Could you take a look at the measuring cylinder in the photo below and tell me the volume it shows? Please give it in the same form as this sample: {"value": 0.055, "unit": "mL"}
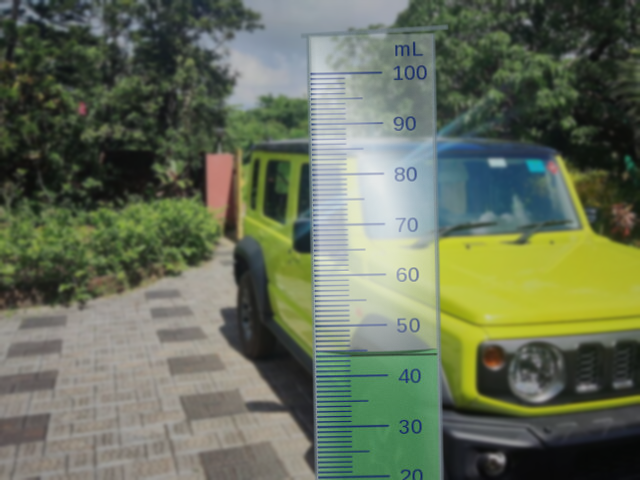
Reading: {"value": 44, "unit": "mL"}
